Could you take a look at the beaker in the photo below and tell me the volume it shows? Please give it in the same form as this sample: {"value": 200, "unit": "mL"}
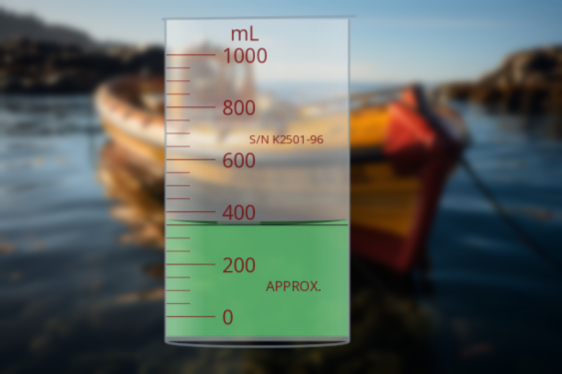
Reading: {"value": 350, "unit": "mL"}
